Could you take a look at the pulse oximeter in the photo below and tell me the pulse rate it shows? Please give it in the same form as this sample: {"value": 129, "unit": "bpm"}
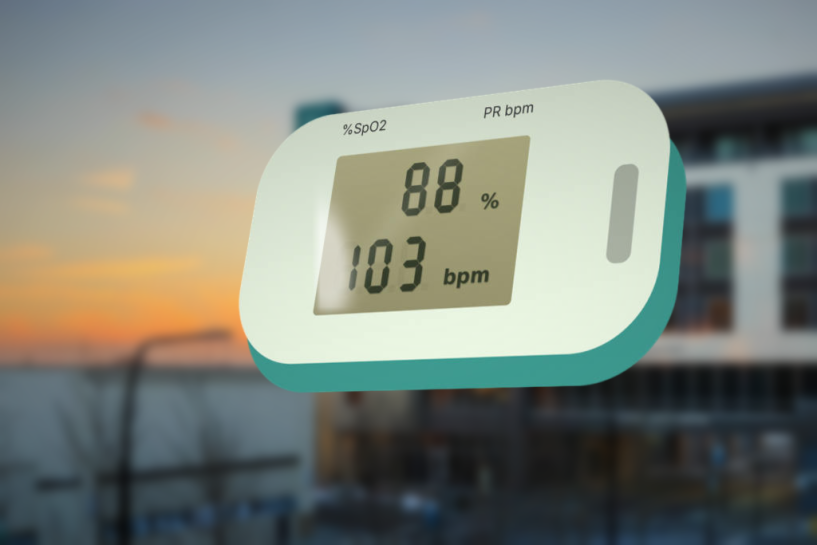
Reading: {"value": 103, "unit": "bpm"}
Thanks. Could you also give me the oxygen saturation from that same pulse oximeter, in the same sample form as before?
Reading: {"value": 88, "unit": "%"}
